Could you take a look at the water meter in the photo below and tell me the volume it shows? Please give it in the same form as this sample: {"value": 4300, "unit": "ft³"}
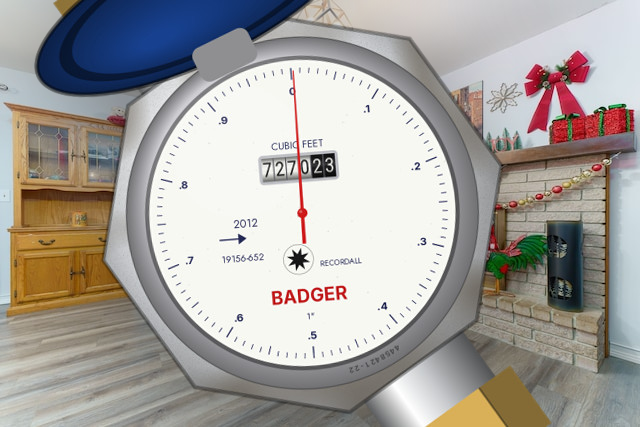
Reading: {"value": 727023.00, "unit": "ft³"}
